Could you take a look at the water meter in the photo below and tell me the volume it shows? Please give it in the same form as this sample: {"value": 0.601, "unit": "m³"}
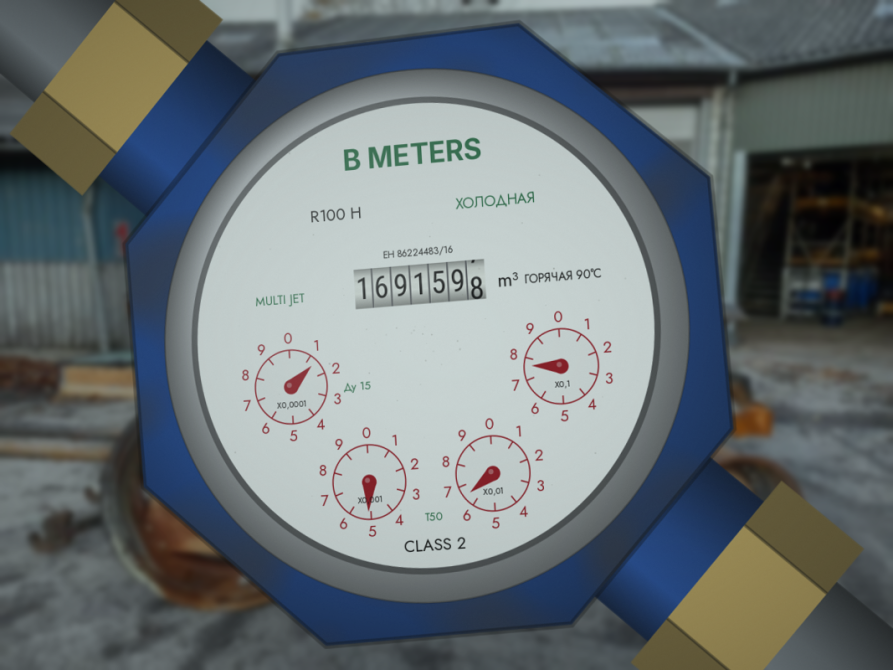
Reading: {"value": 1691597.7651, "unit": "m³"}
